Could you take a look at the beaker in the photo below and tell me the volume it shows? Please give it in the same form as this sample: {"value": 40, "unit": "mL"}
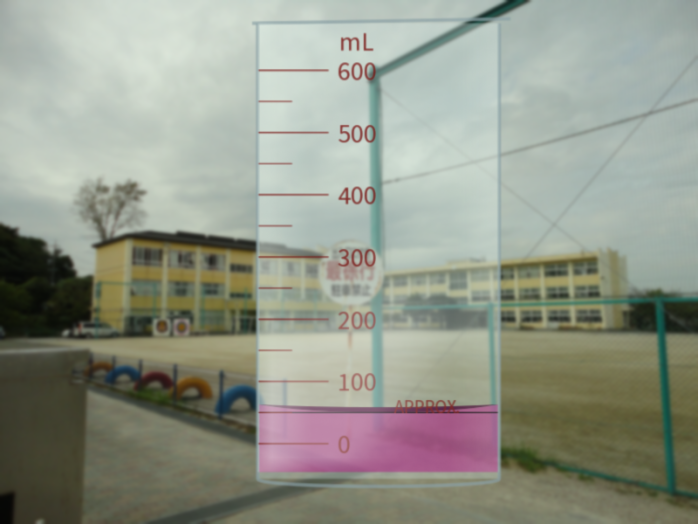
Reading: {"value": 50, "unit": "mL"}
